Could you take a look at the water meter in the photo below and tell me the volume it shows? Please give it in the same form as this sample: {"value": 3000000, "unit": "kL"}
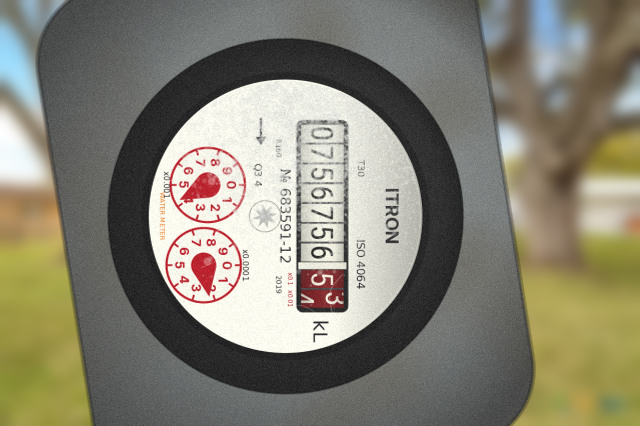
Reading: {"value": 756756.5342, "unit": "kL"}
